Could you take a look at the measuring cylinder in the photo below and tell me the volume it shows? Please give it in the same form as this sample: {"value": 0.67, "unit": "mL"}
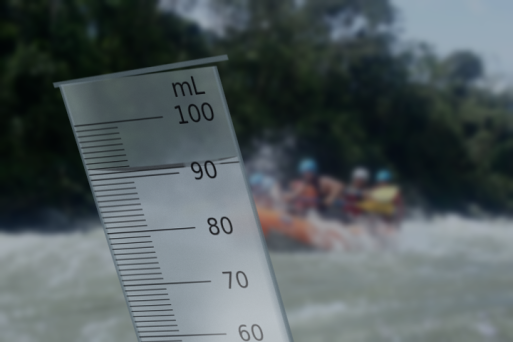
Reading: {"value": 91, "unit": "mL"}
